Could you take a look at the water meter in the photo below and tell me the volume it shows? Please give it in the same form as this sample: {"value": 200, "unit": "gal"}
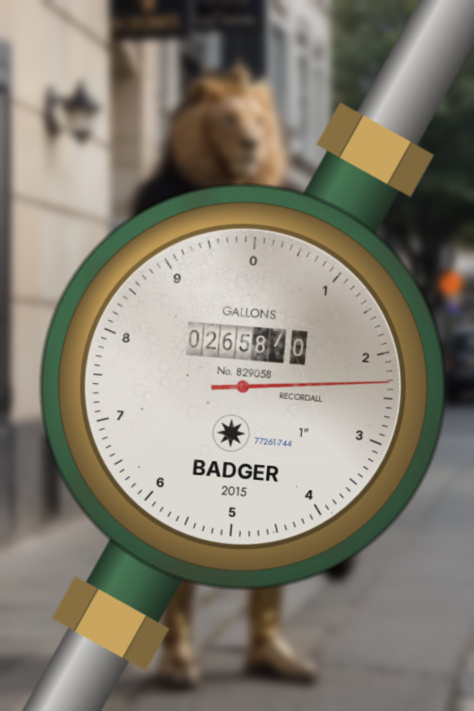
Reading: {"value": 265872.3, "unit": "gal"}
